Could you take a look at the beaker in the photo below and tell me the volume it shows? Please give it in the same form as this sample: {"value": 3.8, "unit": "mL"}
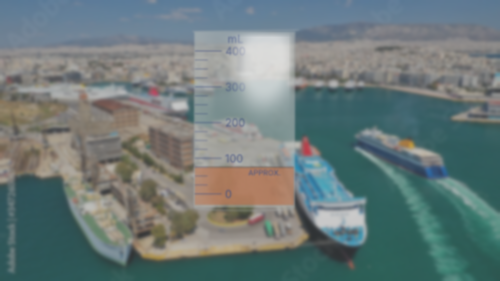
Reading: {"value": 75, "unit": "mL"}
